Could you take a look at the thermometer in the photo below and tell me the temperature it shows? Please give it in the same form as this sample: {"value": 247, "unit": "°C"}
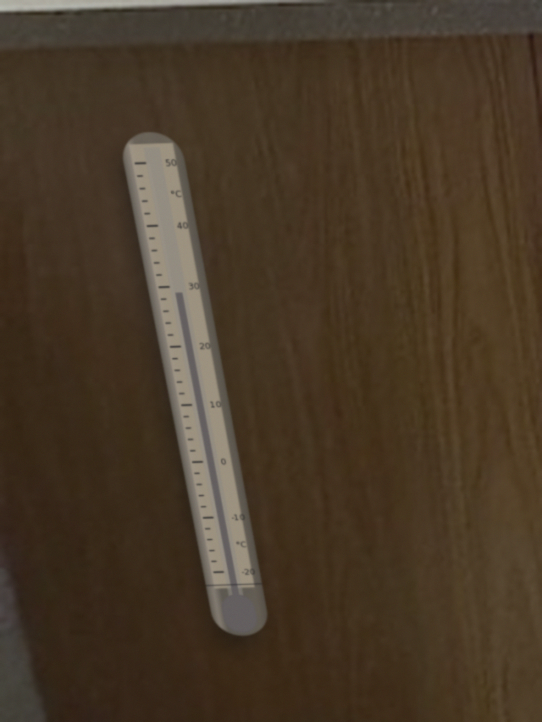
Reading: {"value": 29, "unit": "°C"}
